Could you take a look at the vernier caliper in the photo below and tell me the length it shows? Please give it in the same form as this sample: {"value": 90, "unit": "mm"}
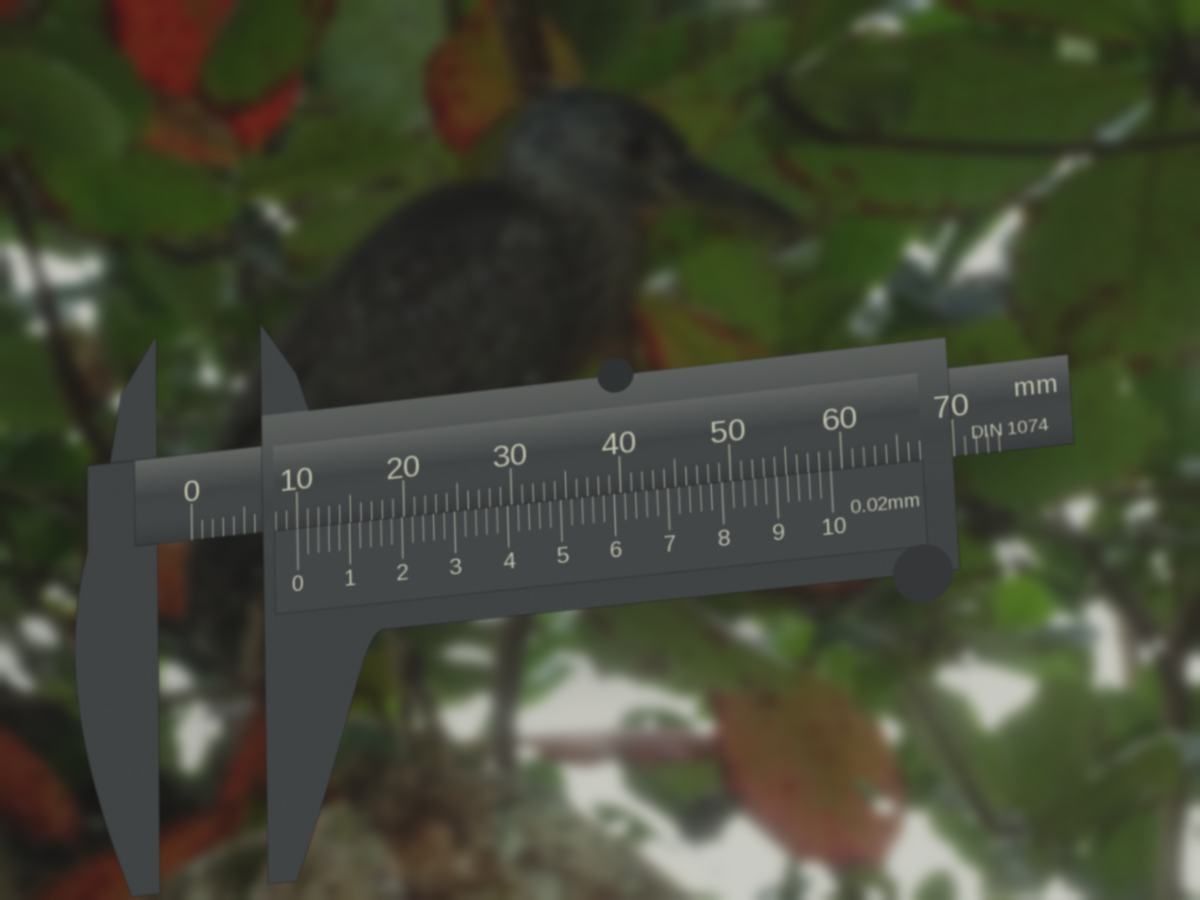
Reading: {"value": 10.0, "unit": "mm"}
